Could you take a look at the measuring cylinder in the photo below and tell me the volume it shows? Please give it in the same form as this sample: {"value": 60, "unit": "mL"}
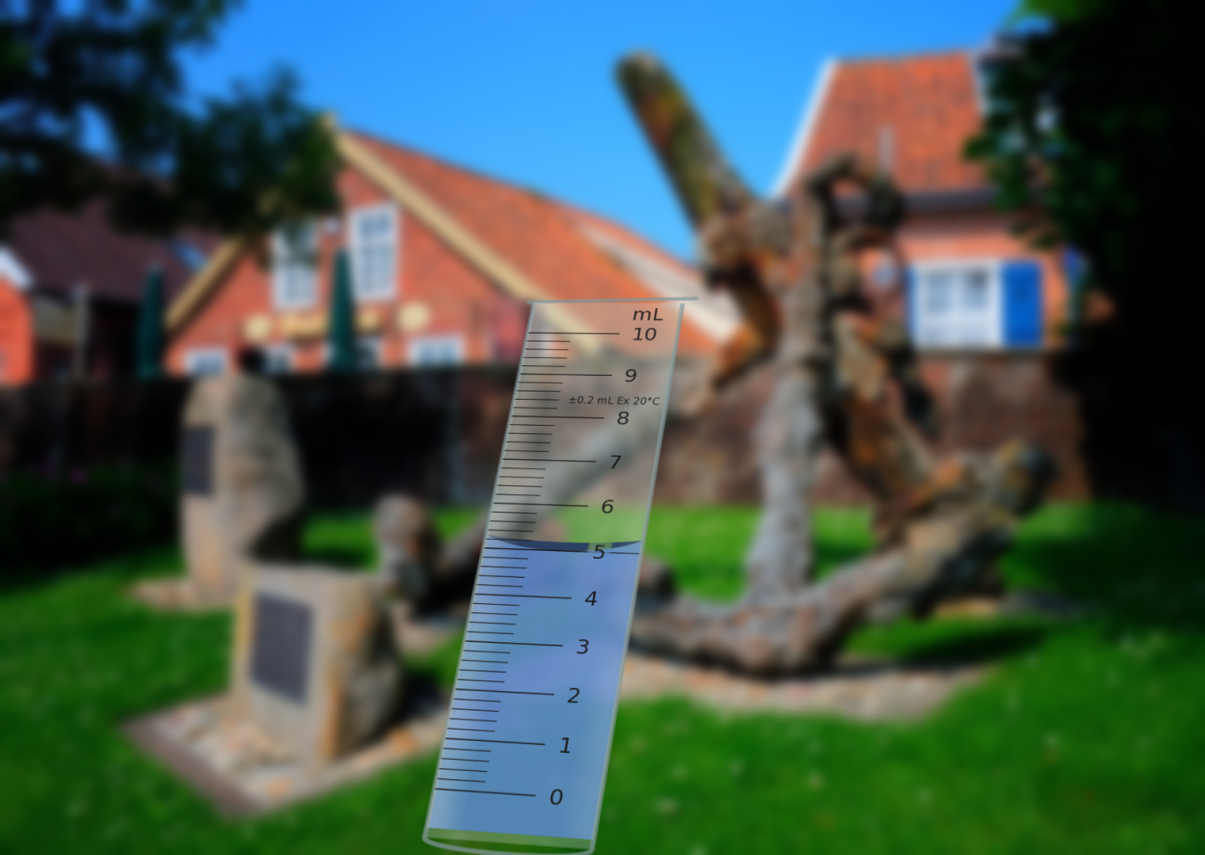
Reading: {"value": 5, "unit": "mL"}
